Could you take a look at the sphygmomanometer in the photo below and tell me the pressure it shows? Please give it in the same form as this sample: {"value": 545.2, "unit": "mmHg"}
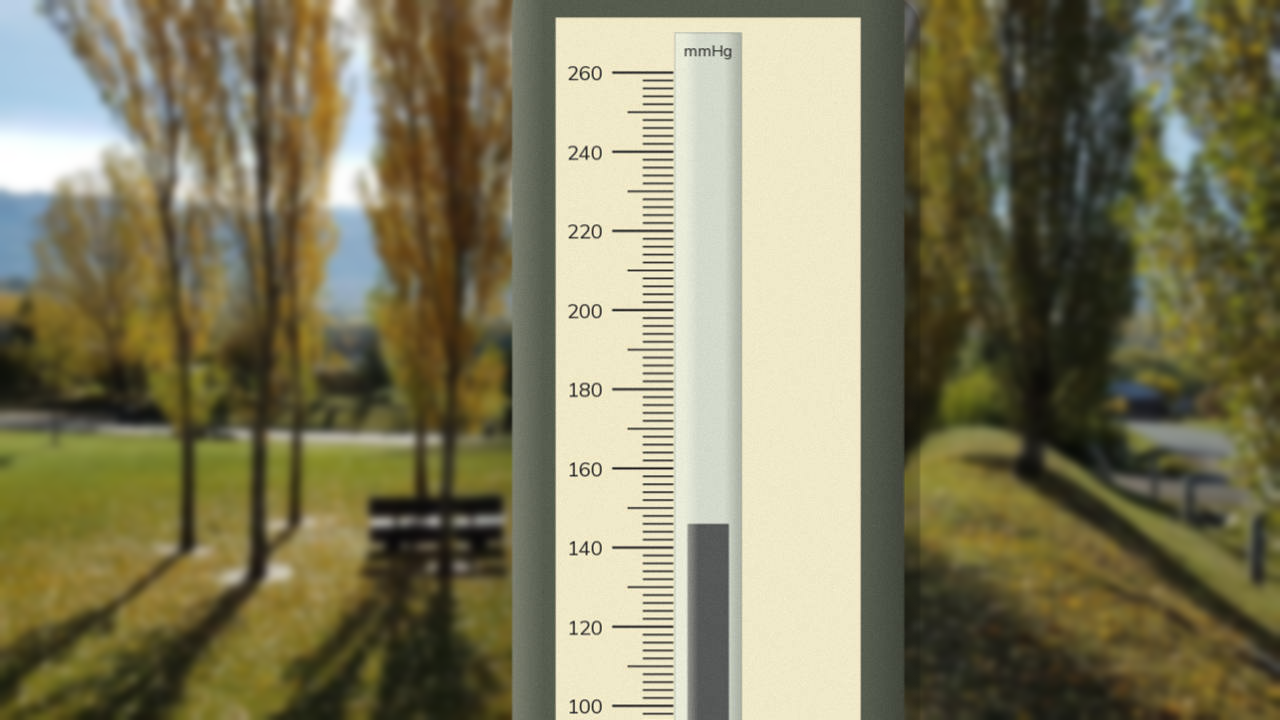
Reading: {"value": 146, "unit": "mmHg"}
